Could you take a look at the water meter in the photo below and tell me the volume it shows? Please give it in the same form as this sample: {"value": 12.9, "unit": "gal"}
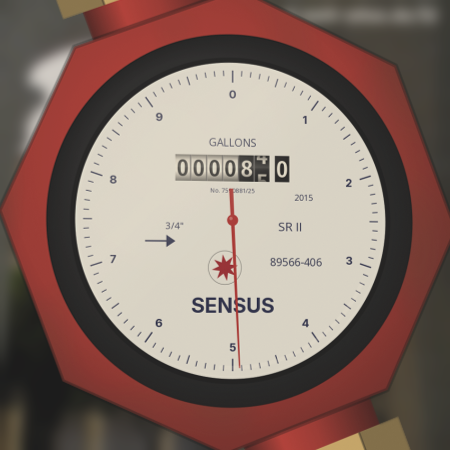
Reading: {"value": 844.9, "unit": "gal"}
